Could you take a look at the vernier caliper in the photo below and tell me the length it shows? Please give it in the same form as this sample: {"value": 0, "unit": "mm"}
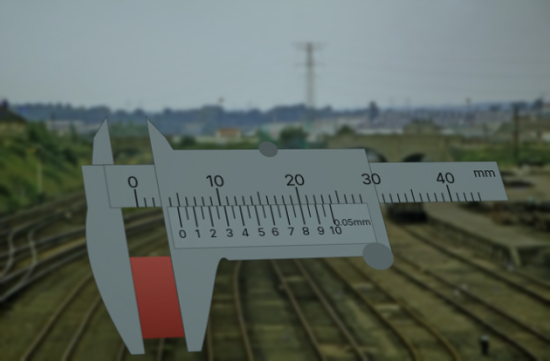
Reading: {"value": 4.8, "unit": "mm"}
